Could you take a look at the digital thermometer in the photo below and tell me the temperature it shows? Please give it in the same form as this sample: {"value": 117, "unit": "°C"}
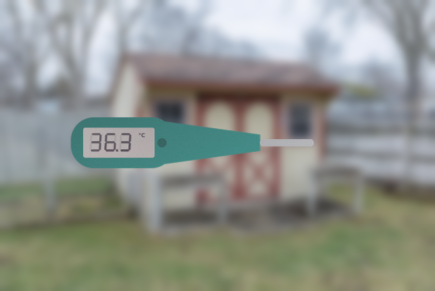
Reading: {"value": 36.3, "unit": "°C"}
